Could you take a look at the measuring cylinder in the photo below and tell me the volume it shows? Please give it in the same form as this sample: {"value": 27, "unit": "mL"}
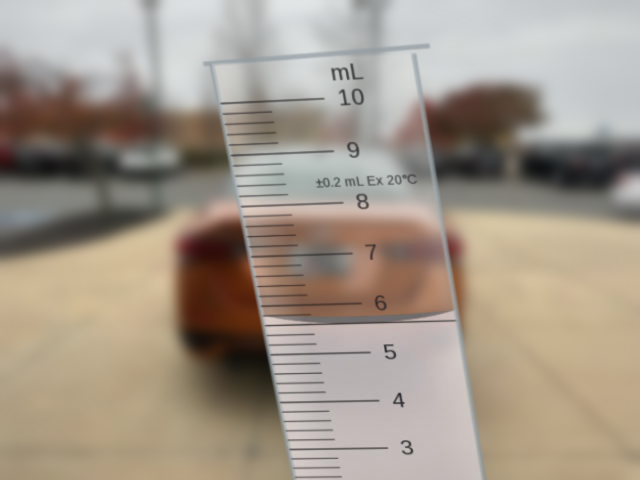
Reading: {"value": 5.6, "unit": "mL"}
